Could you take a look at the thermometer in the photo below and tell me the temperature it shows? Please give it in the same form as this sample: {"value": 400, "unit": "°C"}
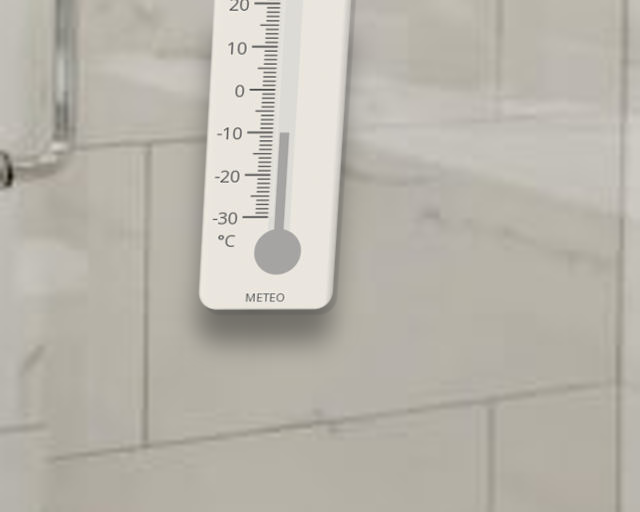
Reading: {"value": -10, "unit": "°C"}
